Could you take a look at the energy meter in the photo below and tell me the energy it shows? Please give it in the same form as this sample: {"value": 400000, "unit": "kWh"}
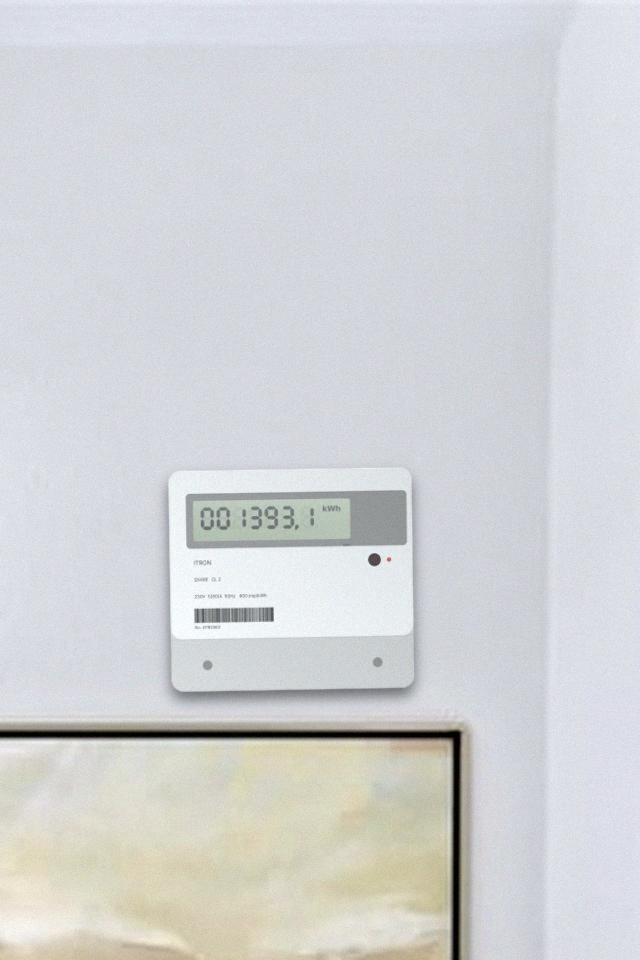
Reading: {"value": 1393.1, "unit": "kWh"}
